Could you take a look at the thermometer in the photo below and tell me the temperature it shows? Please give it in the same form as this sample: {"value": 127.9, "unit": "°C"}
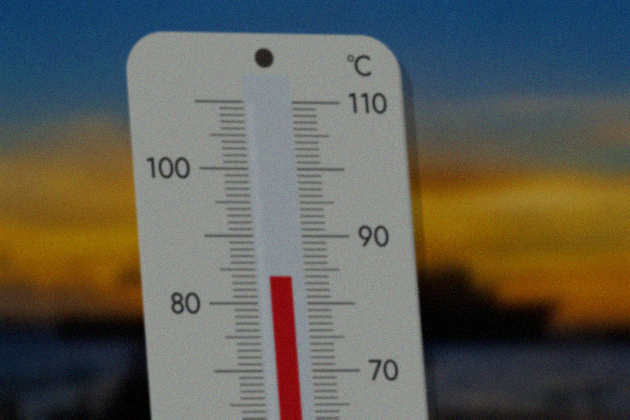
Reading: {"value": 84, "unit": "°C"}
